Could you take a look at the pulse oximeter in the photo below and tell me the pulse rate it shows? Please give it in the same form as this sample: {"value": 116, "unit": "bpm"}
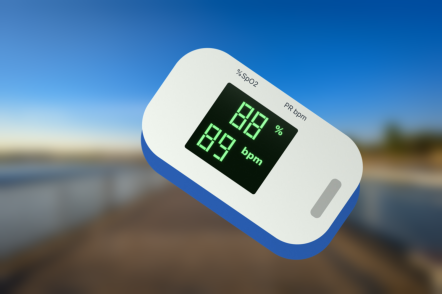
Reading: {"value": 89, "unit": "bpm"}
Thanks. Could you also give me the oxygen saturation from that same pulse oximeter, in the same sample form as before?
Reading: {"value": 88, "unit": "%"}
